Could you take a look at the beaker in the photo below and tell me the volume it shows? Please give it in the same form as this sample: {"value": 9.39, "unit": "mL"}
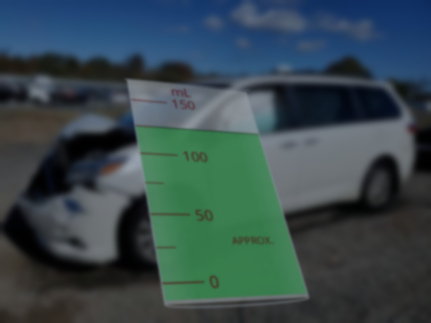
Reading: {"value": 125, "unit": "mL"}
